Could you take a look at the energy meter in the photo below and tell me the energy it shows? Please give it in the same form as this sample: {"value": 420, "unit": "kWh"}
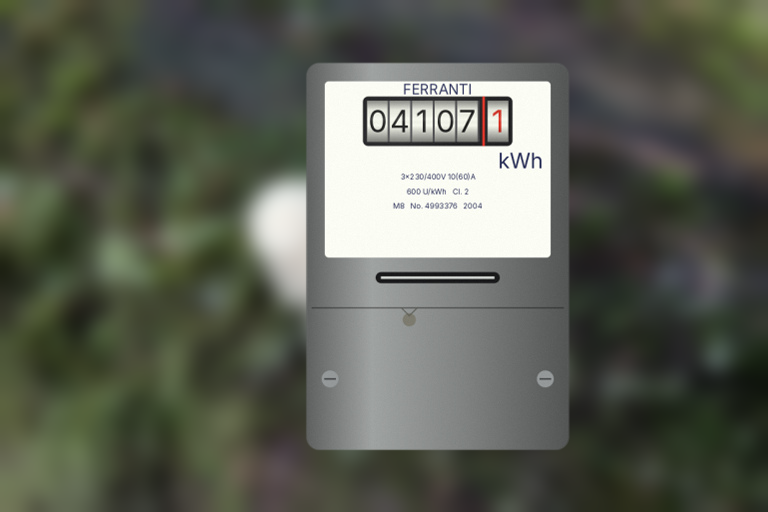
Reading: {"value": 4107.1, "unit": "kWh"}
